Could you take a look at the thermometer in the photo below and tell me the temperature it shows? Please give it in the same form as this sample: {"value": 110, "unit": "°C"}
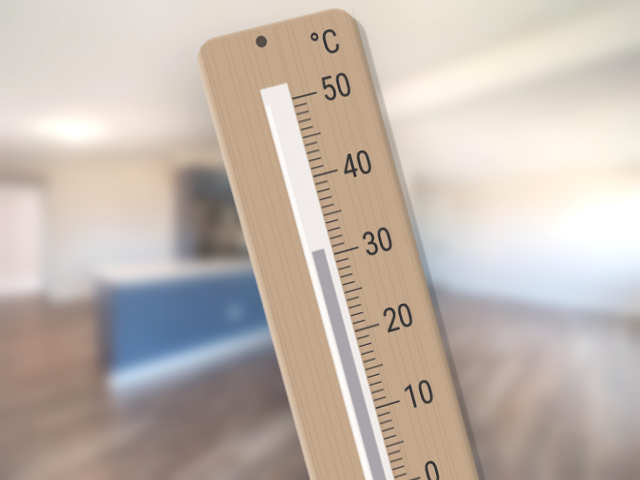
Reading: {"value": 31, "unit": "°C"}
